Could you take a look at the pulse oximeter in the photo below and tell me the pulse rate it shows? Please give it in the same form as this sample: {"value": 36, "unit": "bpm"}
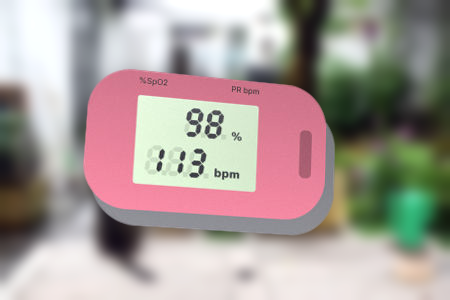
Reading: {"value": 113, "unit": "bpm"}
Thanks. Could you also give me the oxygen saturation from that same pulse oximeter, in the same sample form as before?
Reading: {"value": 98, "unit": "%"}
